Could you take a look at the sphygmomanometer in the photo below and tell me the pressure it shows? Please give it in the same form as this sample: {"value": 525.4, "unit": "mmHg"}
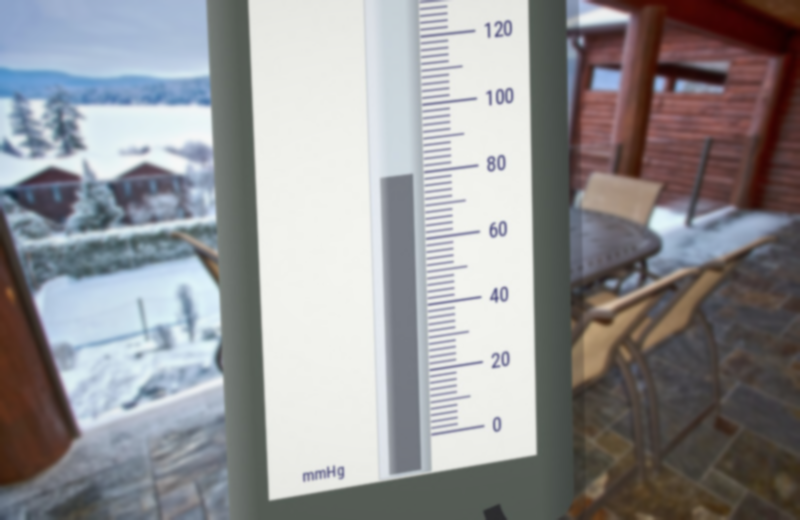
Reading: {"value": 80, "unit": "mmHg"}
